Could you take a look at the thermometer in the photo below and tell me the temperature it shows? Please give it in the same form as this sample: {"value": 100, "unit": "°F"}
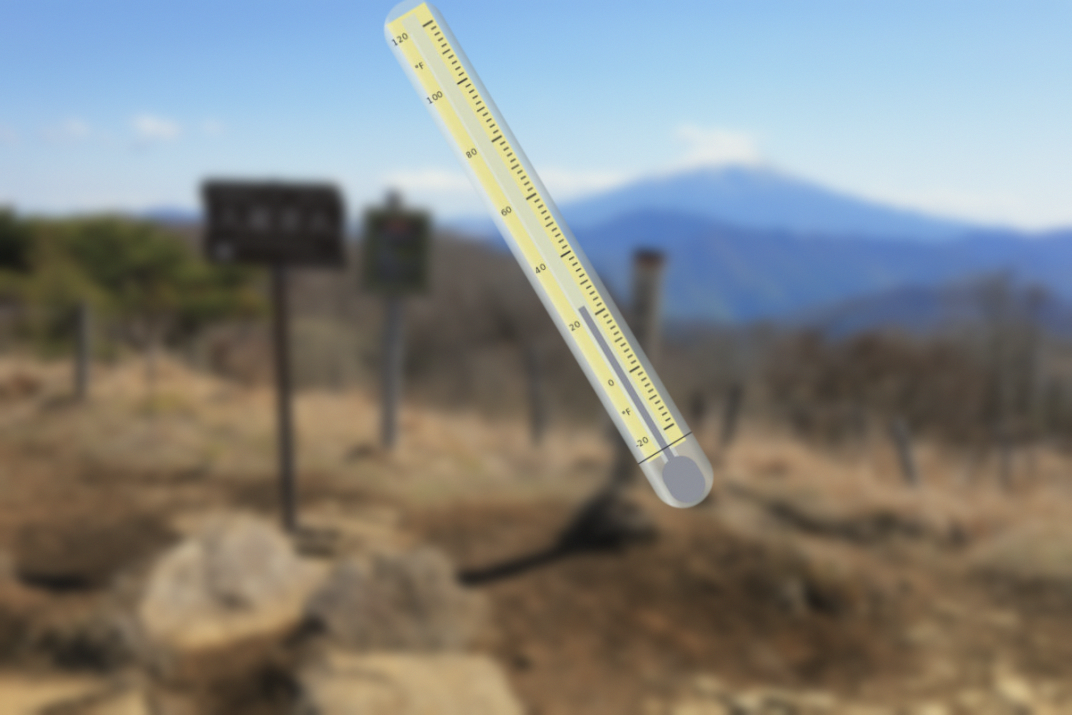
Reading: {"value": 24, "unit": "°F"}
